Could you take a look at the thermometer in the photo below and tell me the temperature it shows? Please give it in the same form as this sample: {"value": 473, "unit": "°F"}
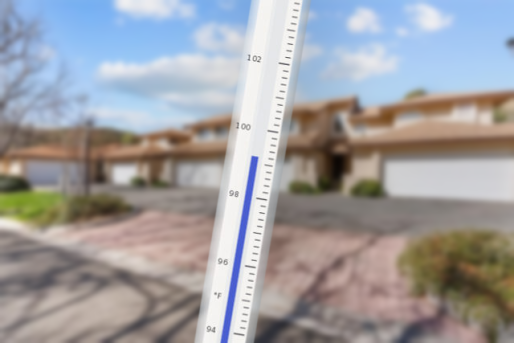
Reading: {"value": 99.2, "unit": "°F"}
